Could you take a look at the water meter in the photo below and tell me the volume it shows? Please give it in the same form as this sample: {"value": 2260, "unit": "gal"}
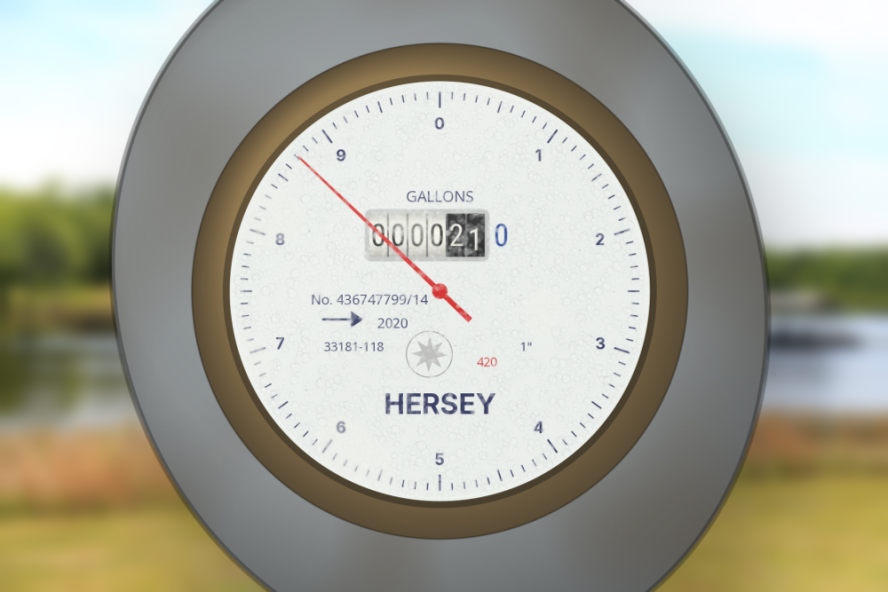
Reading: {"value": 208.7, "unit": "gal"}
